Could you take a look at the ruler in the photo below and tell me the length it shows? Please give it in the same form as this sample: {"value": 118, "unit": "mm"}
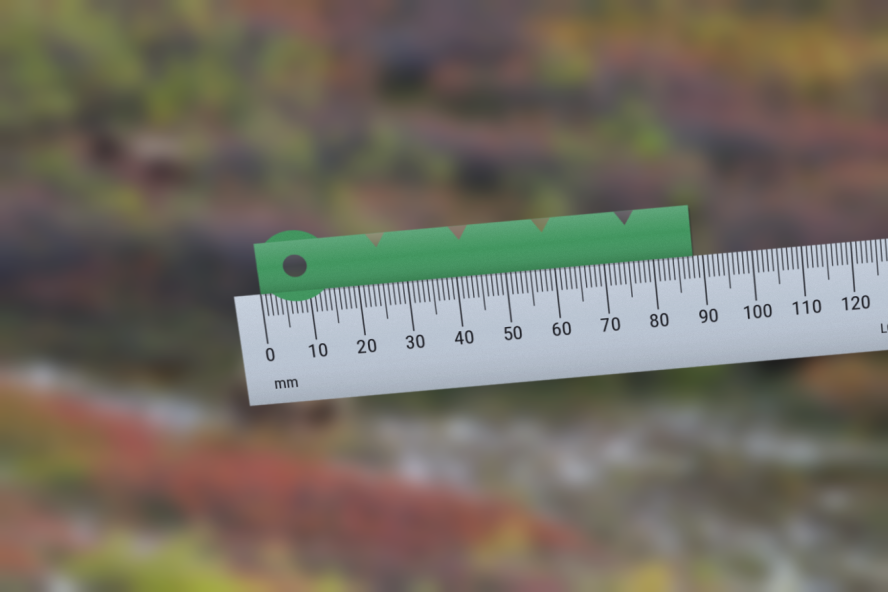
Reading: {"value": 88, "unit": "mm"}
